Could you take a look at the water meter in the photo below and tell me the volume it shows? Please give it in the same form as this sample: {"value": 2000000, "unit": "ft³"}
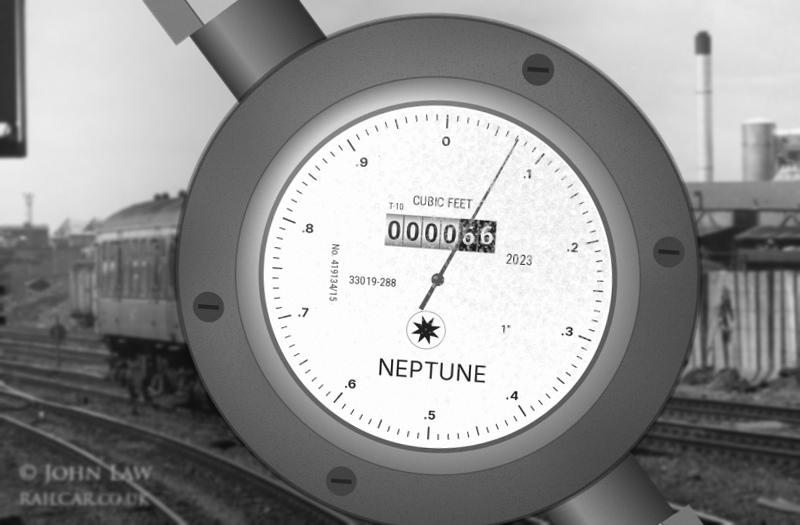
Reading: {"value": 66.07, "unit": "ft³"}
